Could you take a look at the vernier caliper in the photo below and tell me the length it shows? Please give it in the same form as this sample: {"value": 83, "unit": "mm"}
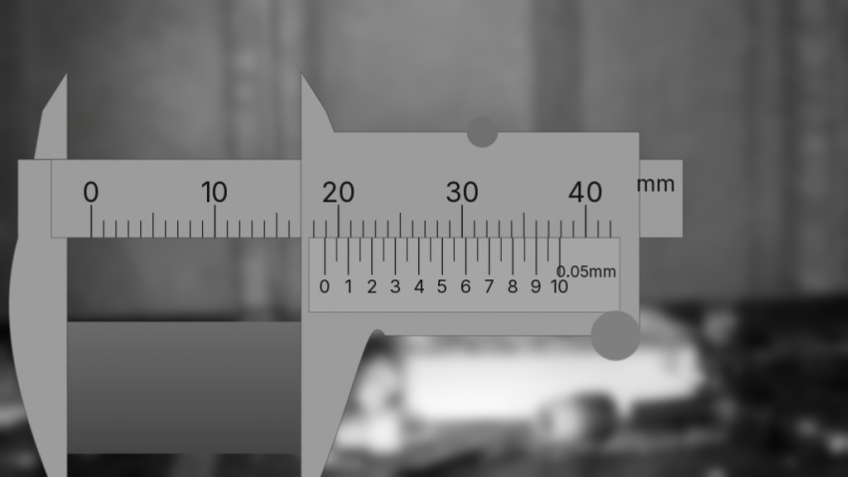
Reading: {"value": 18.9, "unit": "mm"}
